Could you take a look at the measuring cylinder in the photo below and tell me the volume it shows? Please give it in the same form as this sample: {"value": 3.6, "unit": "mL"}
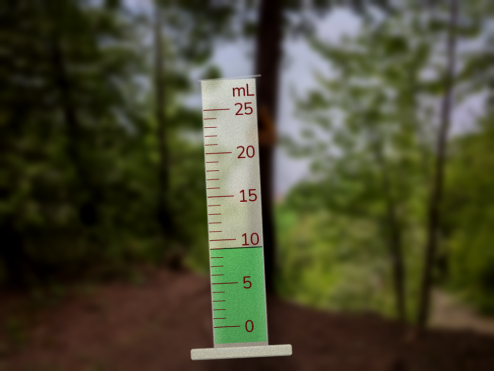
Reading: {"value": 9, "unit": "mL"}
